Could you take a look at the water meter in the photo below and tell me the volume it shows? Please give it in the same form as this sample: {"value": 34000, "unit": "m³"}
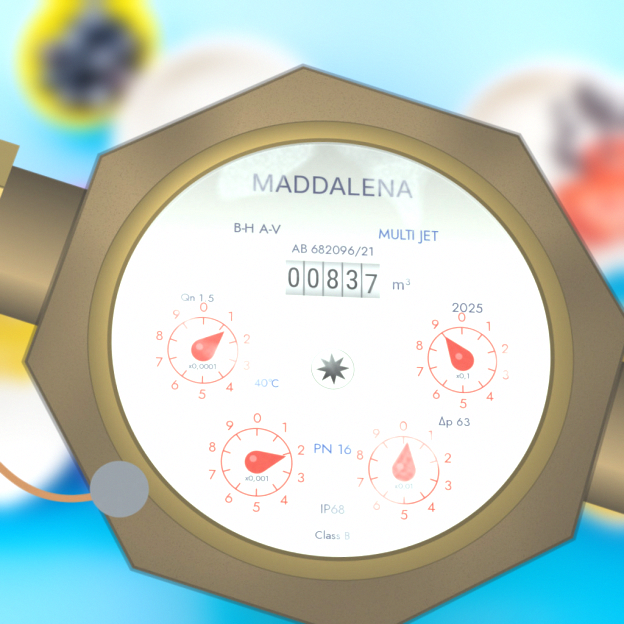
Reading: {"value": 836.9021, "unit": "m³"}
